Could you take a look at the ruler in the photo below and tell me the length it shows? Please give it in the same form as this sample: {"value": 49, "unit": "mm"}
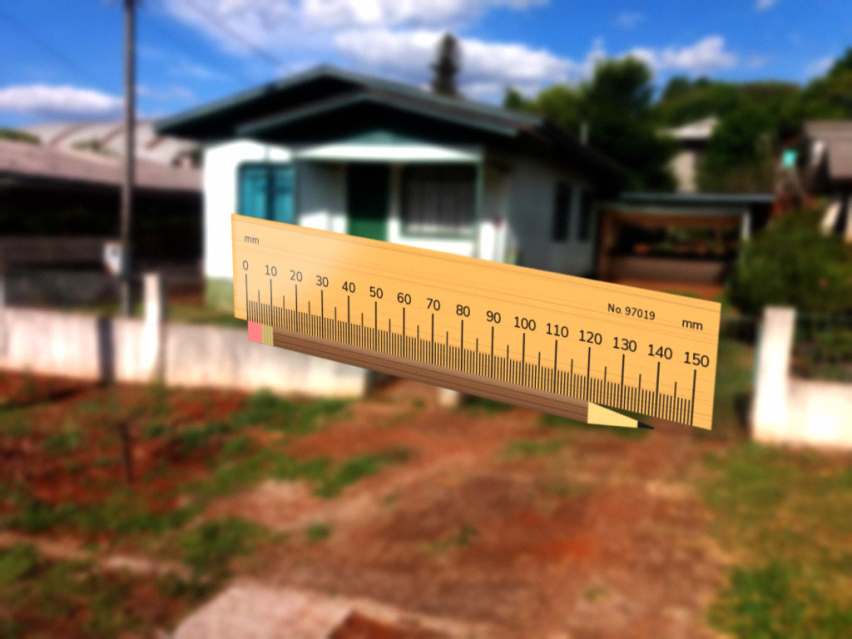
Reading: {"value": 140, "unit": "mm"}
